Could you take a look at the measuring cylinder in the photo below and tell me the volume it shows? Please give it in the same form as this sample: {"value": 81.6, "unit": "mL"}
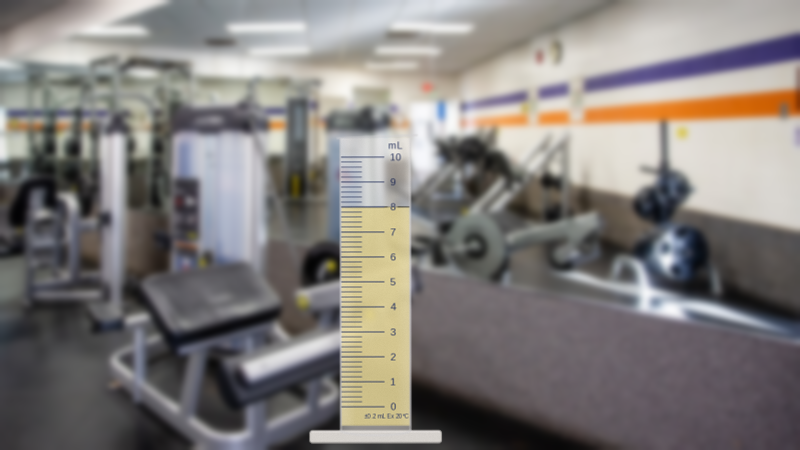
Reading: {"value": 8, "unit": "mL"}
